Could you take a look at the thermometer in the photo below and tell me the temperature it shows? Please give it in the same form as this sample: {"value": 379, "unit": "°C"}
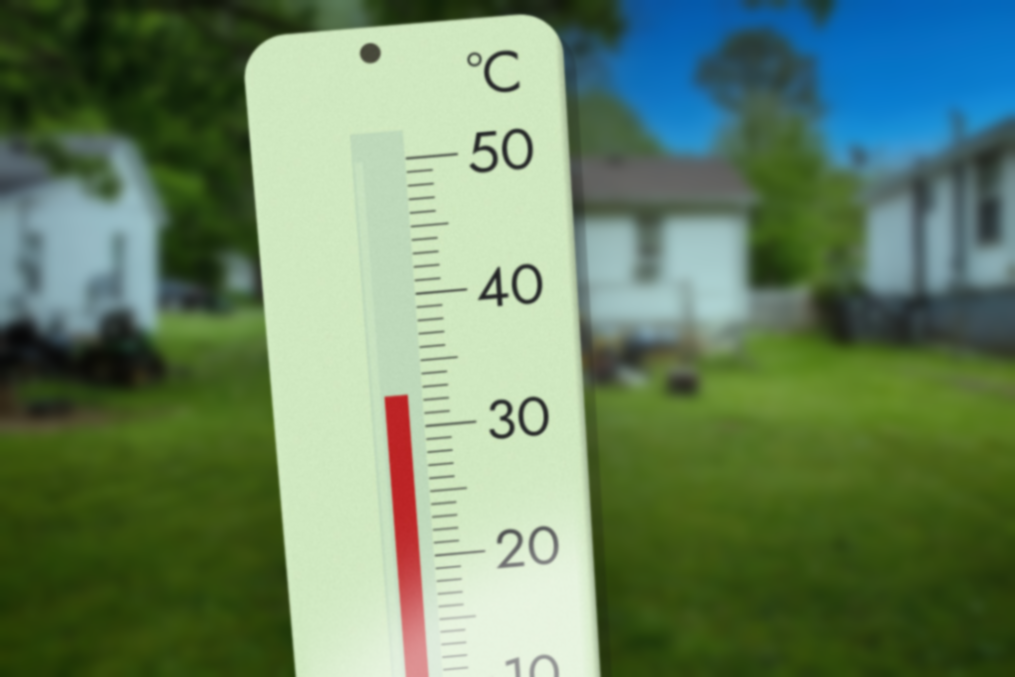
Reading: {"value": 32.5, "unit": "°C"}
